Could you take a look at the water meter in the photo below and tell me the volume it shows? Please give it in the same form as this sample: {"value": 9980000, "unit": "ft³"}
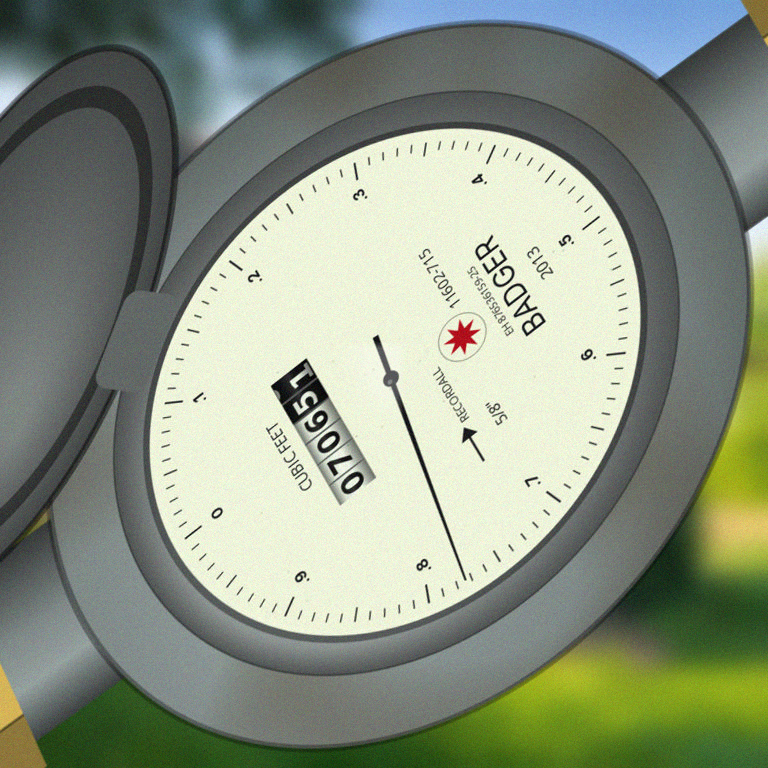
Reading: {"value": 70650.77, "unit": "ft³"}
